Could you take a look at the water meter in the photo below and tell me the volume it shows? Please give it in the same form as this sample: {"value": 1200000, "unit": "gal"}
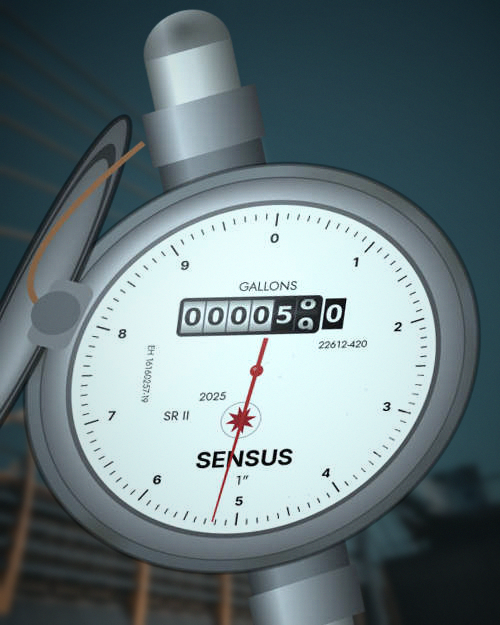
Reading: {"value": 585.2, "unit": "gal"}
